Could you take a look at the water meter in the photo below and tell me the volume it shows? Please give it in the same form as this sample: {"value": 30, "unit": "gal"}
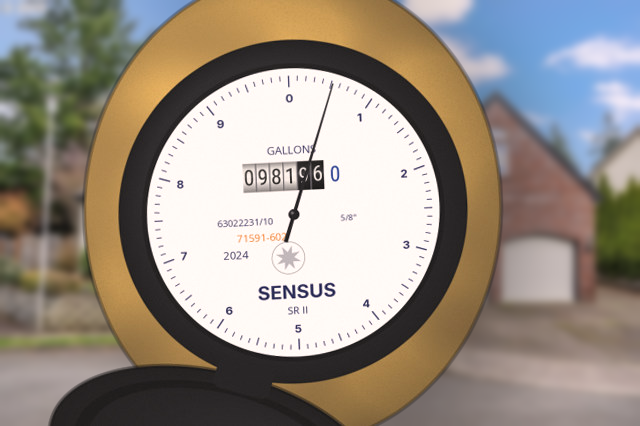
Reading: {"value": 981960.5, "unit": "gal"}
